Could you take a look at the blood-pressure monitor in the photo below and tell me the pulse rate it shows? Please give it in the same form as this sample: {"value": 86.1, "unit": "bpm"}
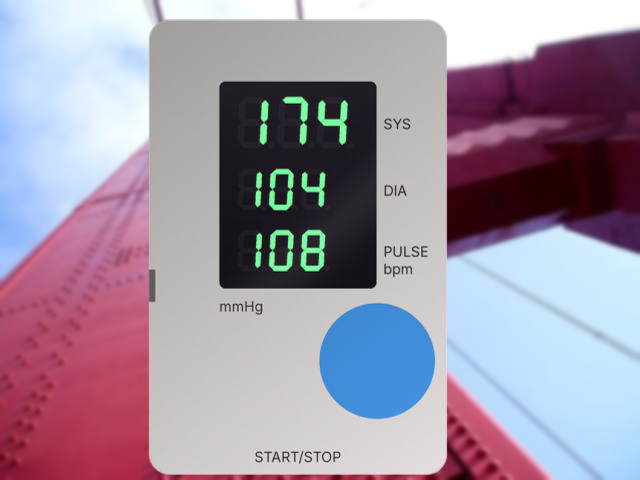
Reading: {"value": 108, "unit": "bpm"}
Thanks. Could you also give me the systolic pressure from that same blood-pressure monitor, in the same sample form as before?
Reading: {"value": 174, "unit": "mmHg"}
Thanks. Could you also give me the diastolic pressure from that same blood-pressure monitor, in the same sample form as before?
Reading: {"value": 104, "unit": "mmHg"}
